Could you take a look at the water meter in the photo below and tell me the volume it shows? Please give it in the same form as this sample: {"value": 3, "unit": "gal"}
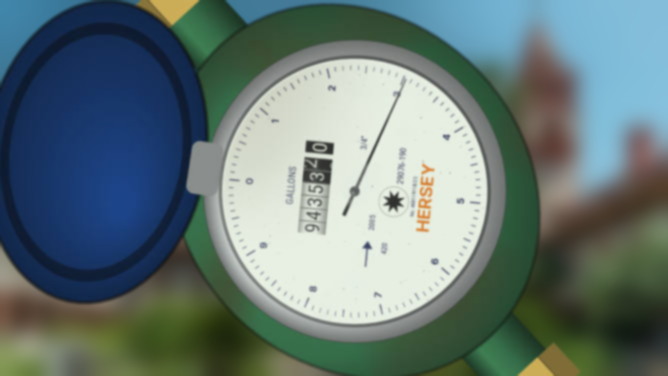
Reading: {"value": 9435323.0, "unit": "gal"}
